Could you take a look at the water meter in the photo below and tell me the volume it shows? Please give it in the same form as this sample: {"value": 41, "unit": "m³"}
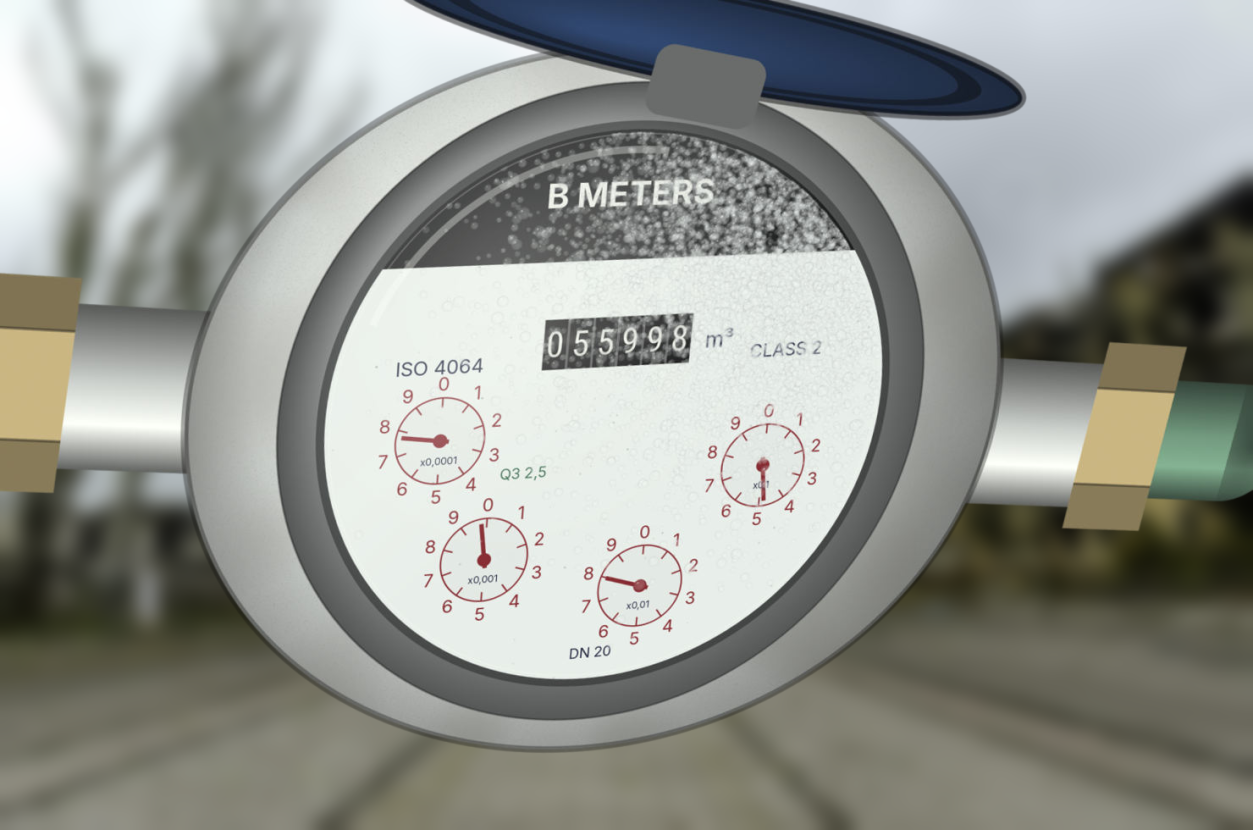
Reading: {"value": 55998.4797, "unit": "m³"}
